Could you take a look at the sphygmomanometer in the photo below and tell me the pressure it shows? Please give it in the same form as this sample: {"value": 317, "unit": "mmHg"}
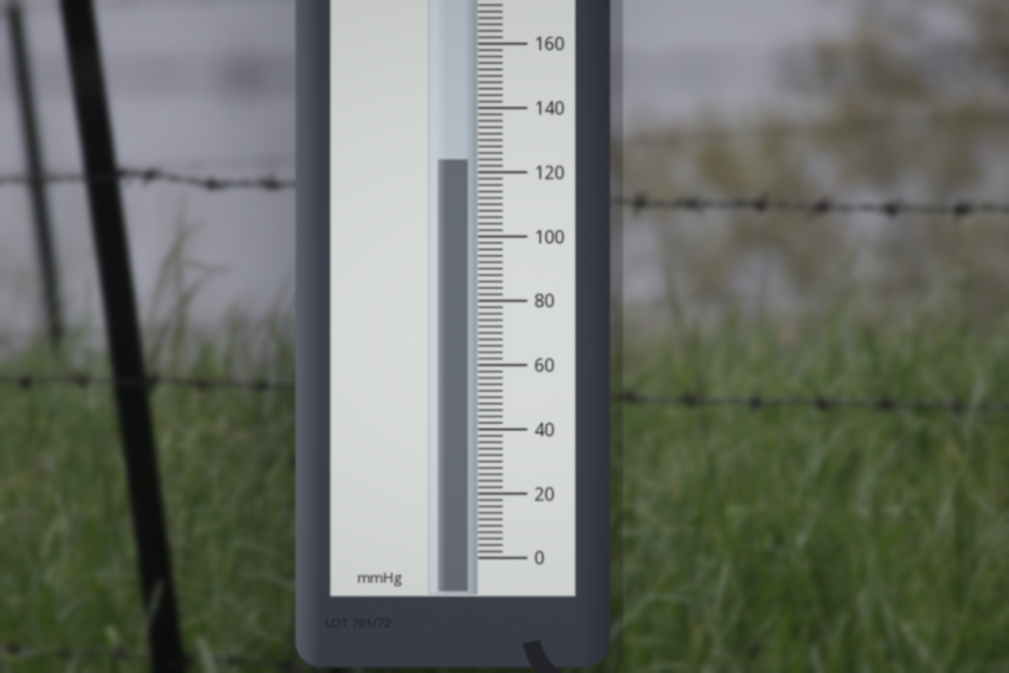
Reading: {"value": 124, "unit": "mmHg"}
